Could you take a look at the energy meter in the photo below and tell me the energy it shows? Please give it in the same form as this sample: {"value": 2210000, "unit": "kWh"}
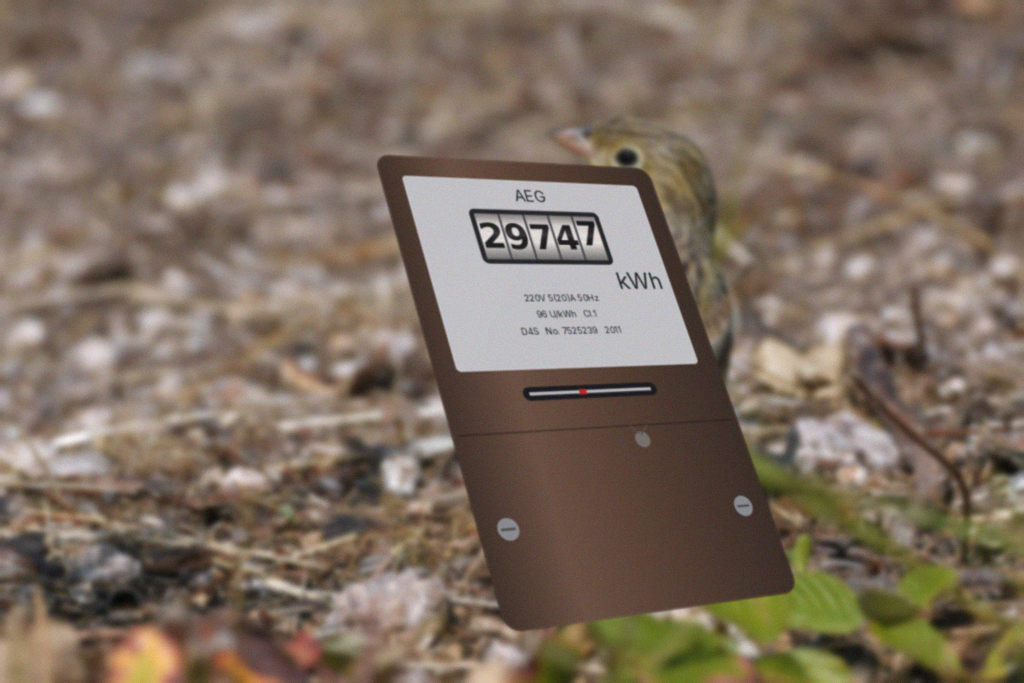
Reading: {"value": 29747, "unit": "kWh"}
